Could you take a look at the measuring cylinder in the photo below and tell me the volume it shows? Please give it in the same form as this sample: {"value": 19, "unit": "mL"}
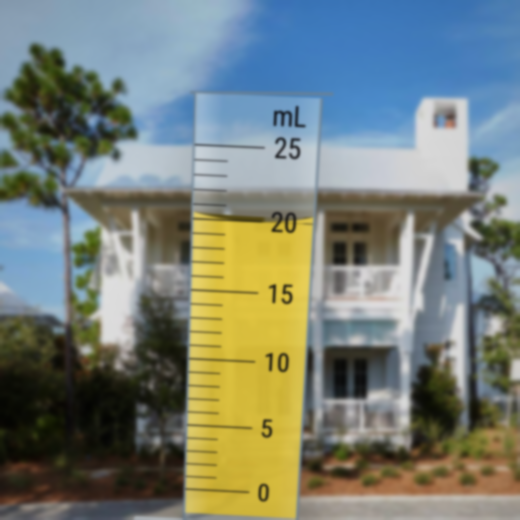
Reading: {"value": 20, "unit": "mL"}
